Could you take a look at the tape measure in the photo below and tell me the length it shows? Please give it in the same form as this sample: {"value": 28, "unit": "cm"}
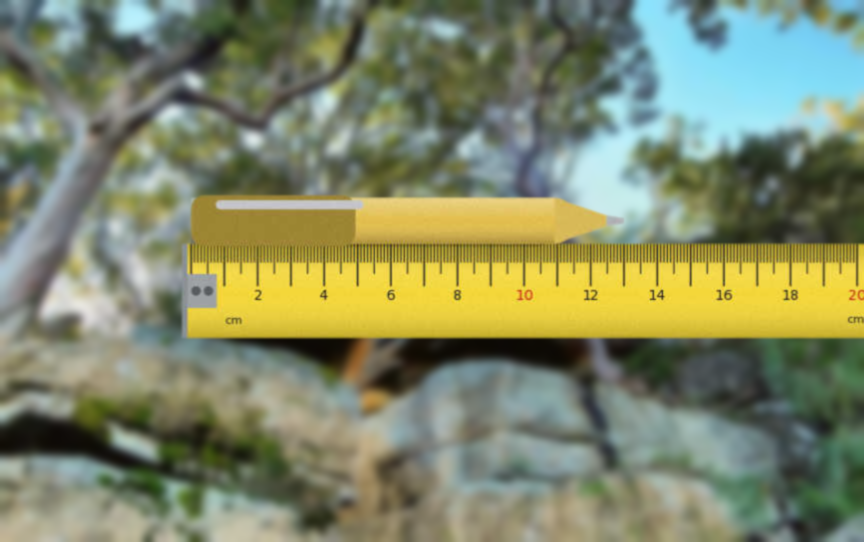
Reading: {"value": 13, "unit": "cm"}
